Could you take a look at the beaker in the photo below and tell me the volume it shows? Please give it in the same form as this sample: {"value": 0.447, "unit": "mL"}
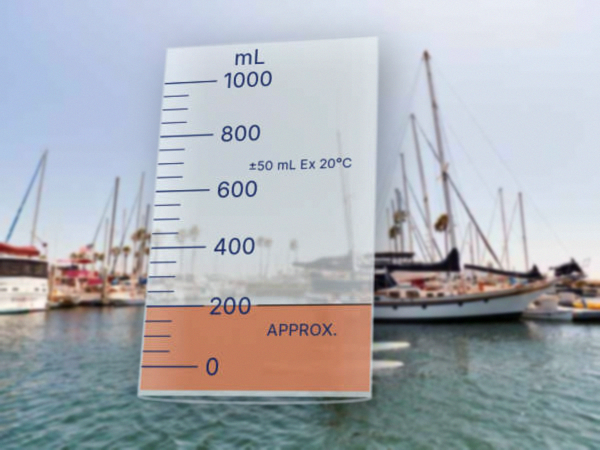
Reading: {"value": 200, "unit": "mL"}
